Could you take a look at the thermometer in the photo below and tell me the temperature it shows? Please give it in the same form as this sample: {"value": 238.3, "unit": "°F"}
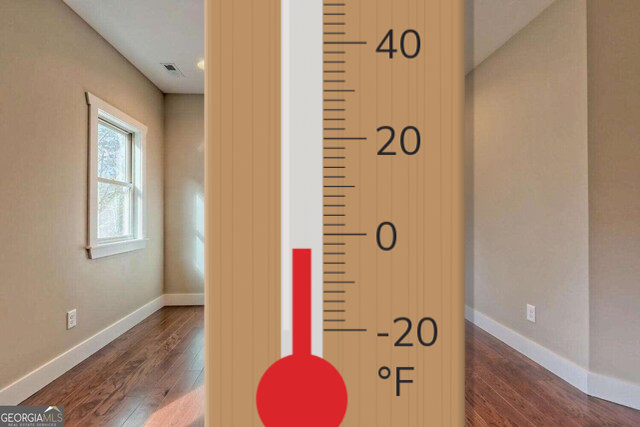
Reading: {"value": -3, "unit": "°F"}
